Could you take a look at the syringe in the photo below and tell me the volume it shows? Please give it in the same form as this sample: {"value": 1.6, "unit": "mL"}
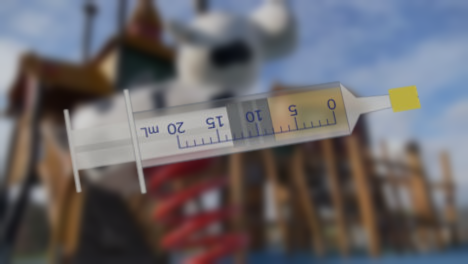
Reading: {"value": 8, "unit": "mL"}
